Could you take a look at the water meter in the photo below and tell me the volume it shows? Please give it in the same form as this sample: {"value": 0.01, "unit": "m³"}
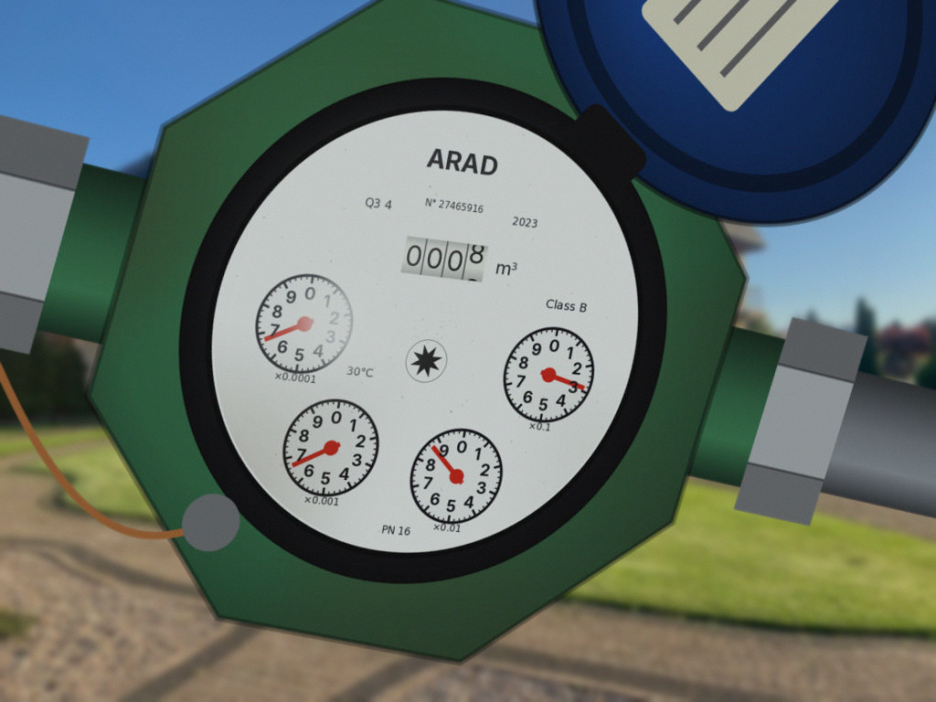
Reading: {"value": 8.2866, "unit": "m³"}
